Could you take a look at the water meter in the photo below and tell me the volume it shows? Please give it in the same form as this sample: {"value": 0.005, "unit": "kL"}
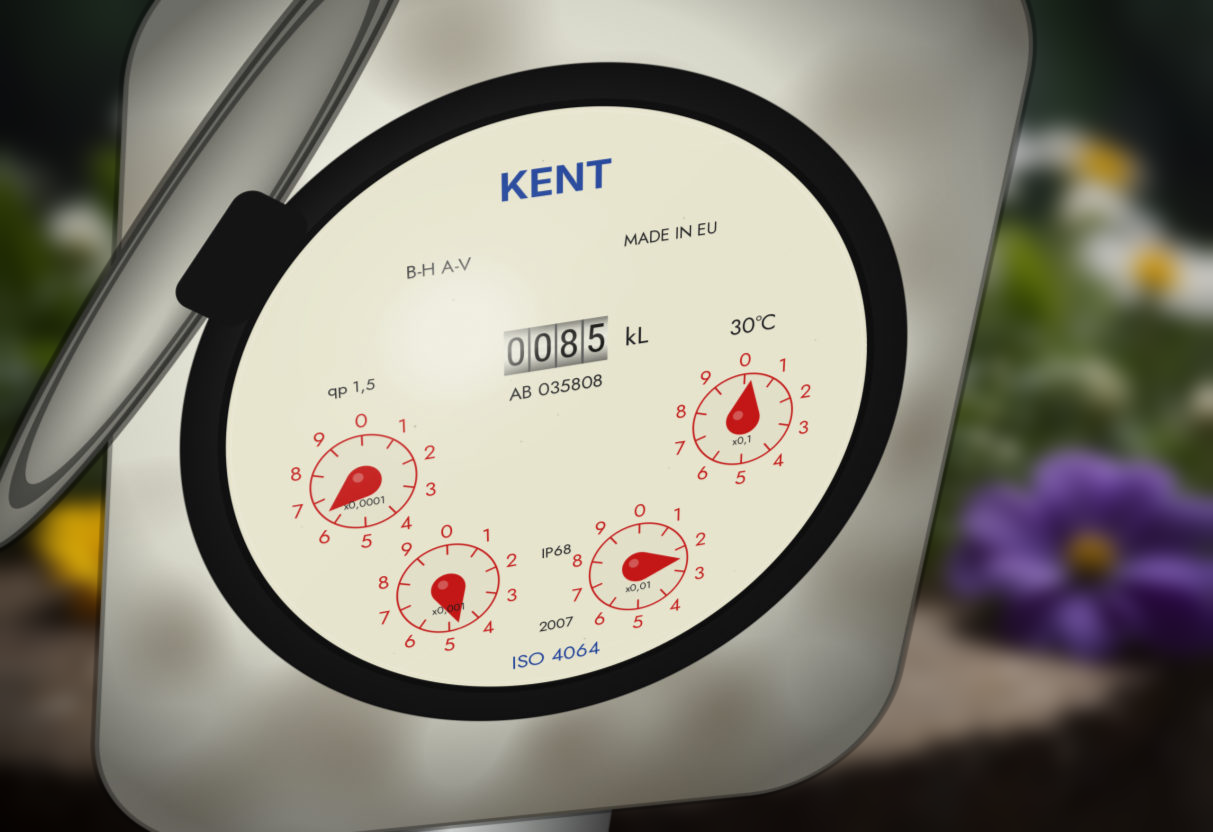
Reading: {"value": 85.0246, "unit": "kL"}
